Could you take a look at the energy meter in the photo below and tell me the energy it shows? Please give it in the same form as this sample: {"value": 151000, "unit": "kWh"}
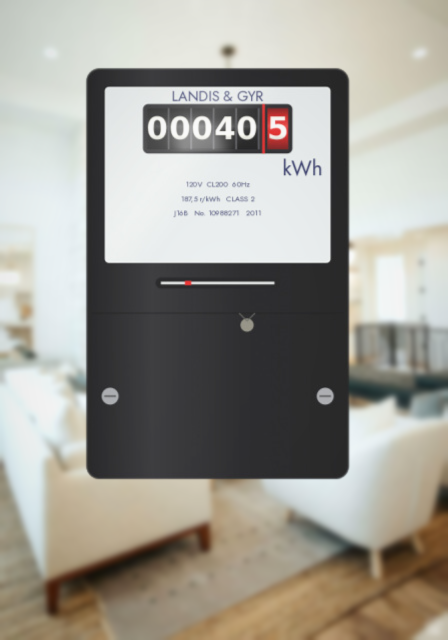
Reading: {"value": 40.5, "unit": "kWh"}
